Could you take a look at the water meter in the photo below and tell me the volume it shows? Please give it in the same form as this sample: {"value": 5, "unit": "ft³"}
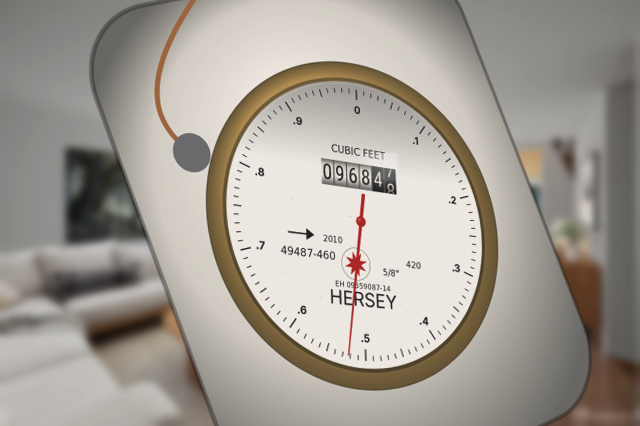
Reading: {"value": 96847.52, "unit": "ft³"}
